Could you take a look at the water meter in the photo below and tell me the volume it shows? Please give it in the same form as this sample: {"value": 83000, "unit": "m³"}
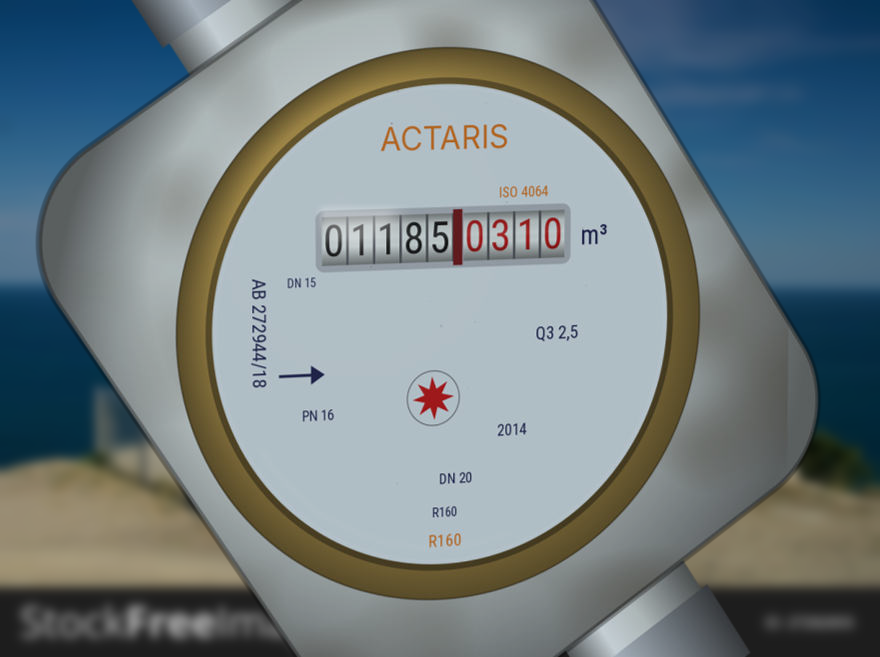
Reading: {"value": 1185.0310, "unit": "m³"}
